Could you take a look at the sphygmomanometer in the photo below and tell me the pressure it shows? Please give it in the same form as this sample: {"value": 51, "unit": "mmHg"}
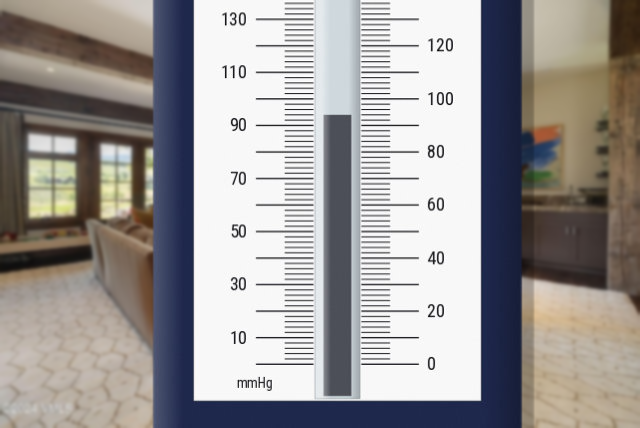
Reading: {"value": 94, "unit": "mmHg"}
